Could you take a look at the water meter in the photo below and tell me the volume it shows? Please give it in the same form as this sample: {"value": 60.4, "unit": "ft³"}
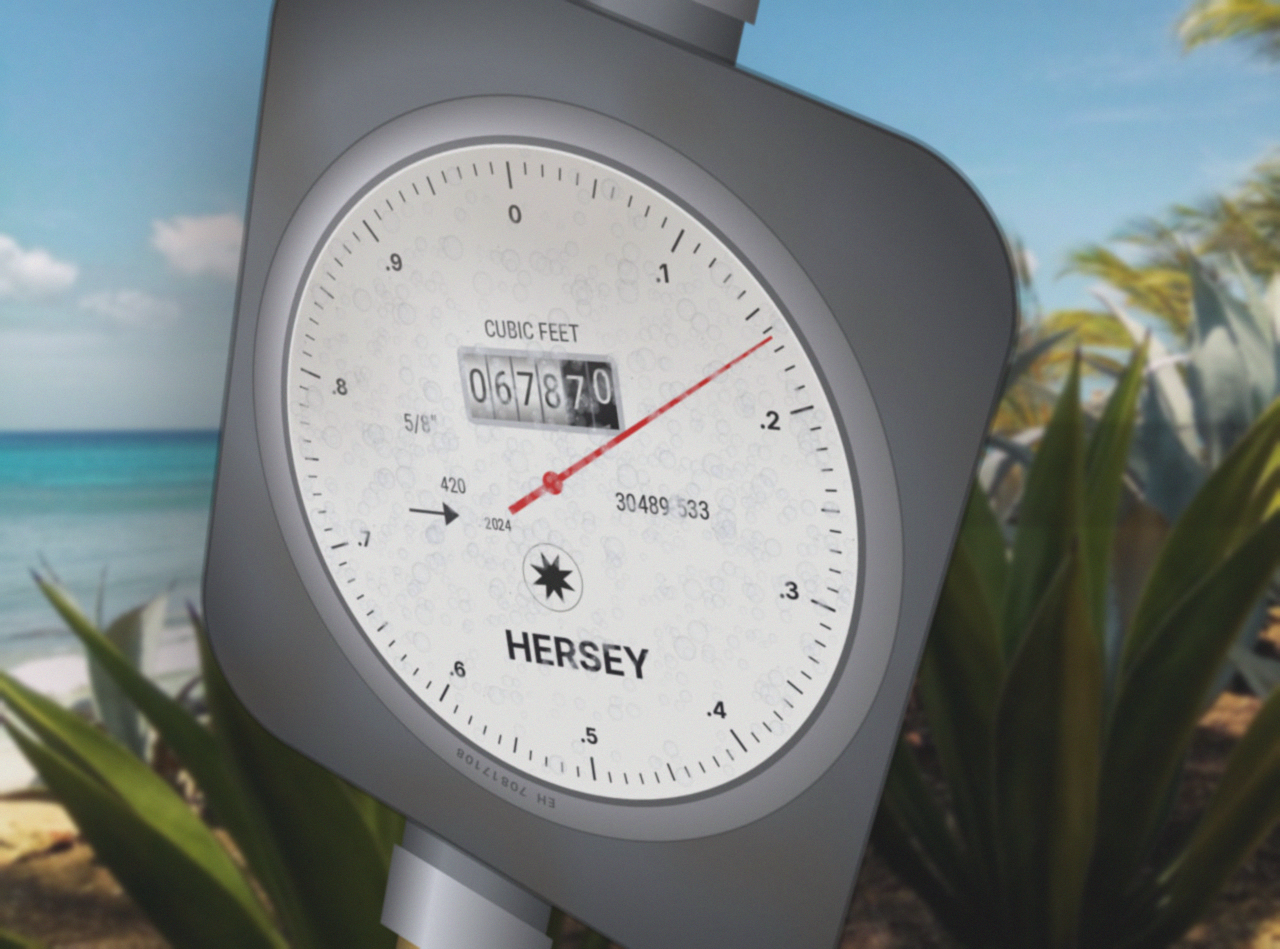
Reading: {"value": 67870.16, "unit": "ft³"}
